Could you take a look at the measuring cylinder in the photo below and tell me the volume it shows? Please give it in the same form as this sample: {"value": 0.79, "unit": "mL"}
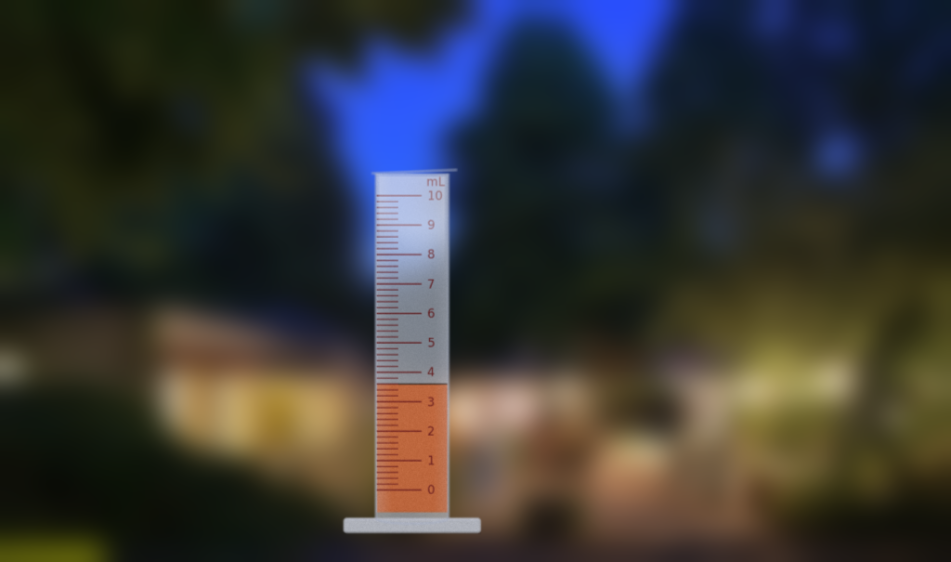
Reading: {"value": 3.6, "unit": "mL"}
